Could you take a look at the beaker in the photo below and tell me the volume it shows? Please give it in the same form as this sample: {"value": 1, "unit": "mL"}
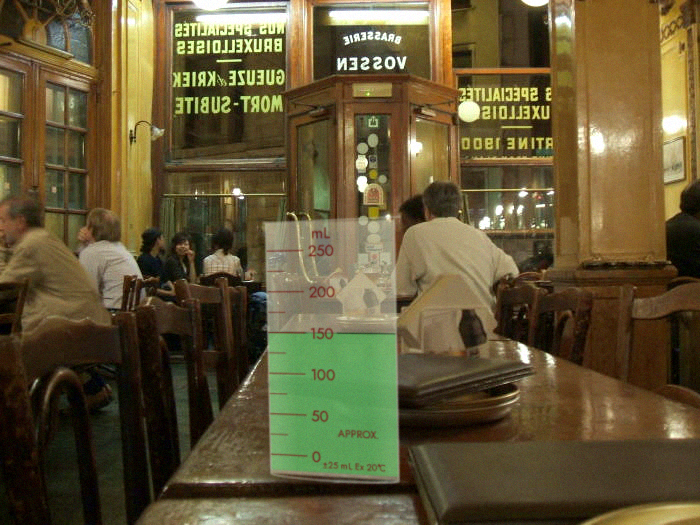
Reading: {"value": 150, "unit": "mL"}
